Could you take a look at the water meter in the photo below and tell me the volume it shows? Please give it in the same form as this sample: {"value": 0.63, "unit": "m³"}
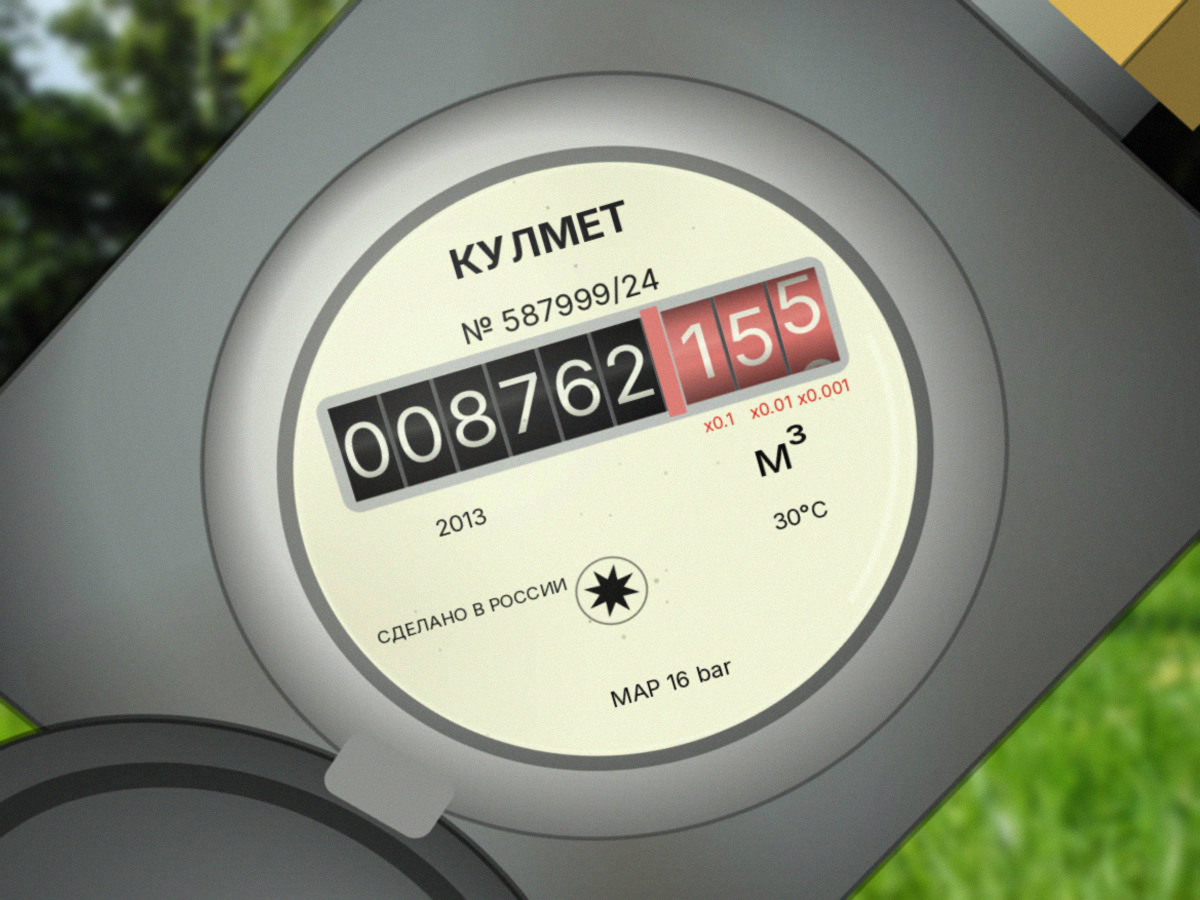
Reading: {"value": 8762.155, "unit": "m³"}
